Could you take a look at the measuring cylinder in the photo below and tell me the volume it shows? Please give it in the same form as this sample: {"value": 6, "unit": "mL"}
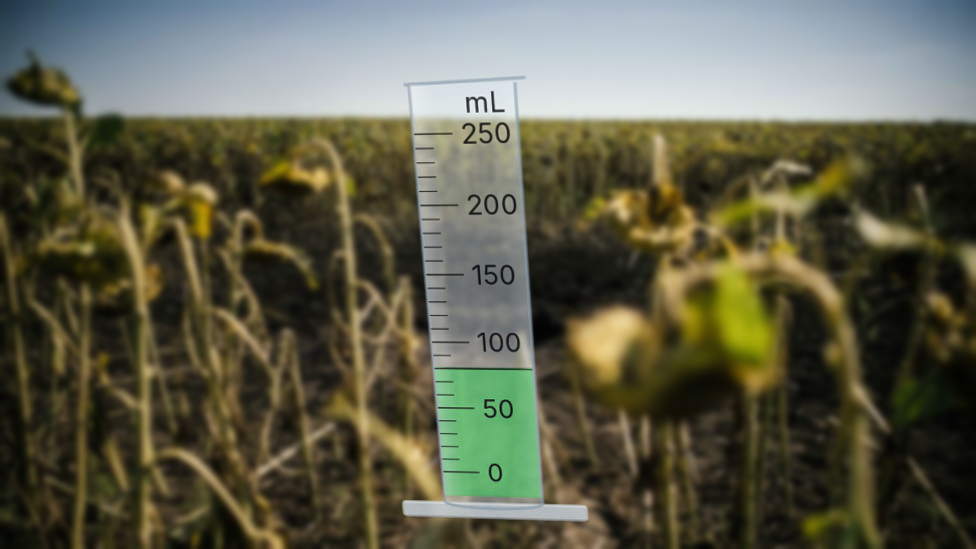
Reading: {"value": 80, "unit": "mL"}
